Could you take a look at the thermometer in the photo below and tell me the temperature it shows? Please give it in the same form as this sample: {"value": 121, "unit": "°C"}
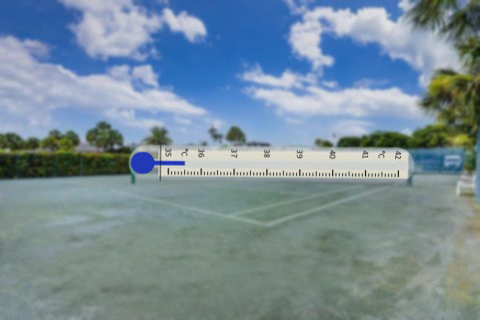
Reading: {"value": 35.5, "unit": "°C"}
